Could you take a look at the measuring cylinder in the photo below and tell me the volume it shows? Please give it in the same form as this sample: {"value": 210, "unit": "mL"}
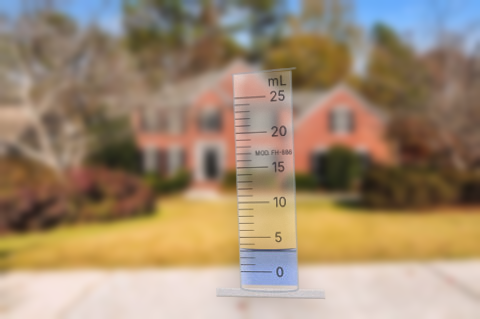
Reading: {"value": 3, "unit": "mL"}
